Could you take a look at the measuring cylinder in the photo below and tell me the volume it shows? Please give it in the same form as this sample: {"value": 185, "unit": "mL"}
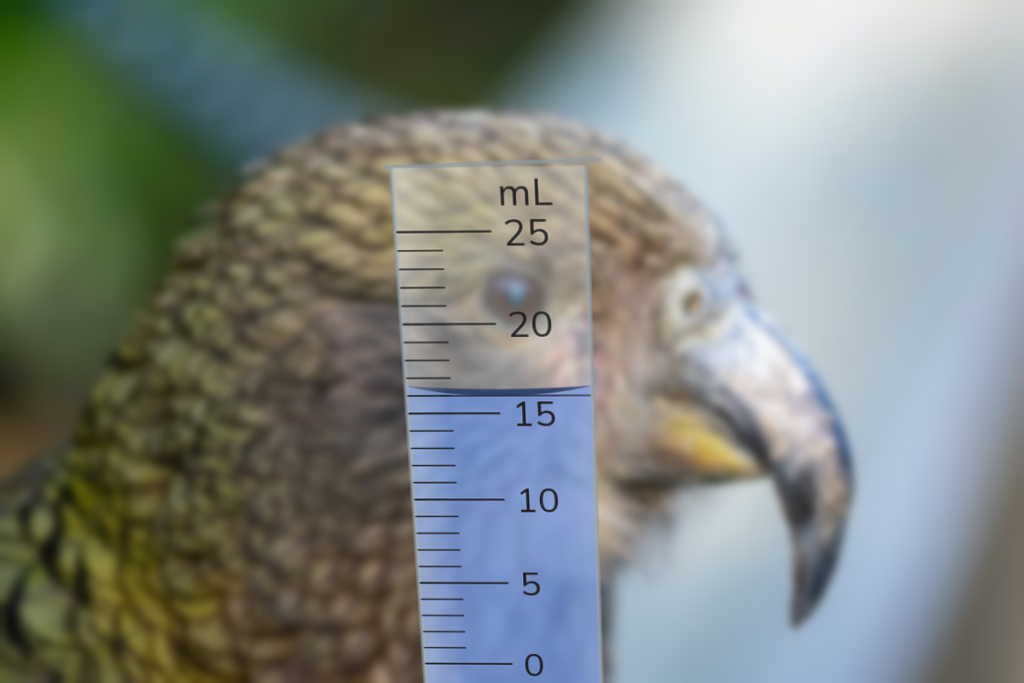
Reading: {"value": 16, "unit": "mL"}
